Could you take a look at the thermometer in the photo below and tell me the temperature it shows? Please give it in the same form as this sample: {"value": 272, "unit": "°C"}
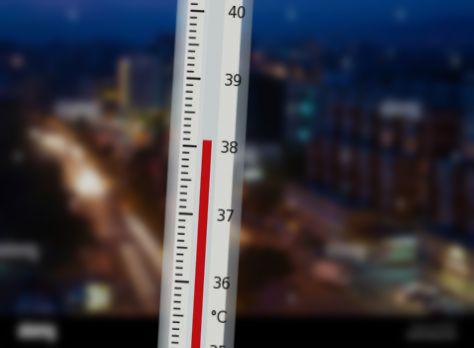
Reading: {"value": 38.1, "unit": "°C"}
